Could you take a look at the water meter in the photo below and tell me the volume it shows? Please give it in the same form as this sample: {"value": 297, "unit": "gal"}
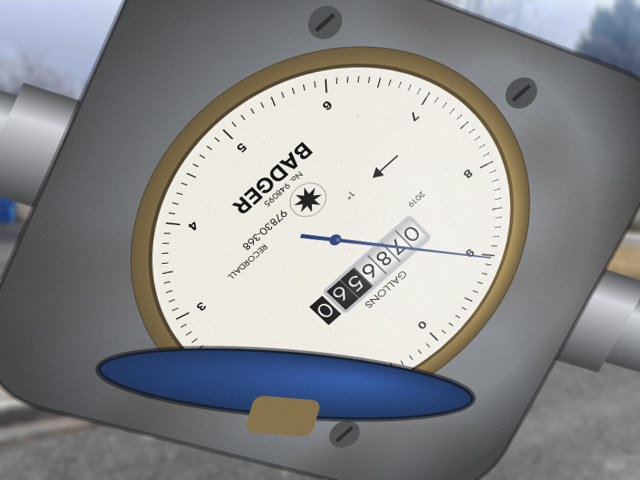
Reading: {"value": 786559.0, "unit": "gal"}
